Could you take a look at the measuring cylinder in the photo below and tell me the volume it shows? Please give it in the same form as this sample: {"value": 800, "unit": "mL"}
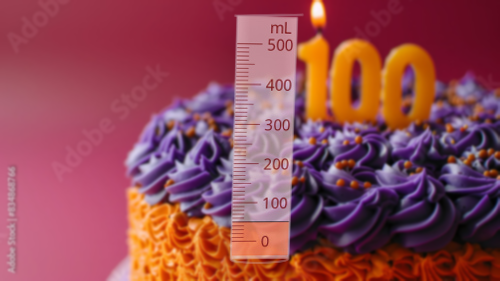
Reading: {"value": 50, "unit": "mL"}
